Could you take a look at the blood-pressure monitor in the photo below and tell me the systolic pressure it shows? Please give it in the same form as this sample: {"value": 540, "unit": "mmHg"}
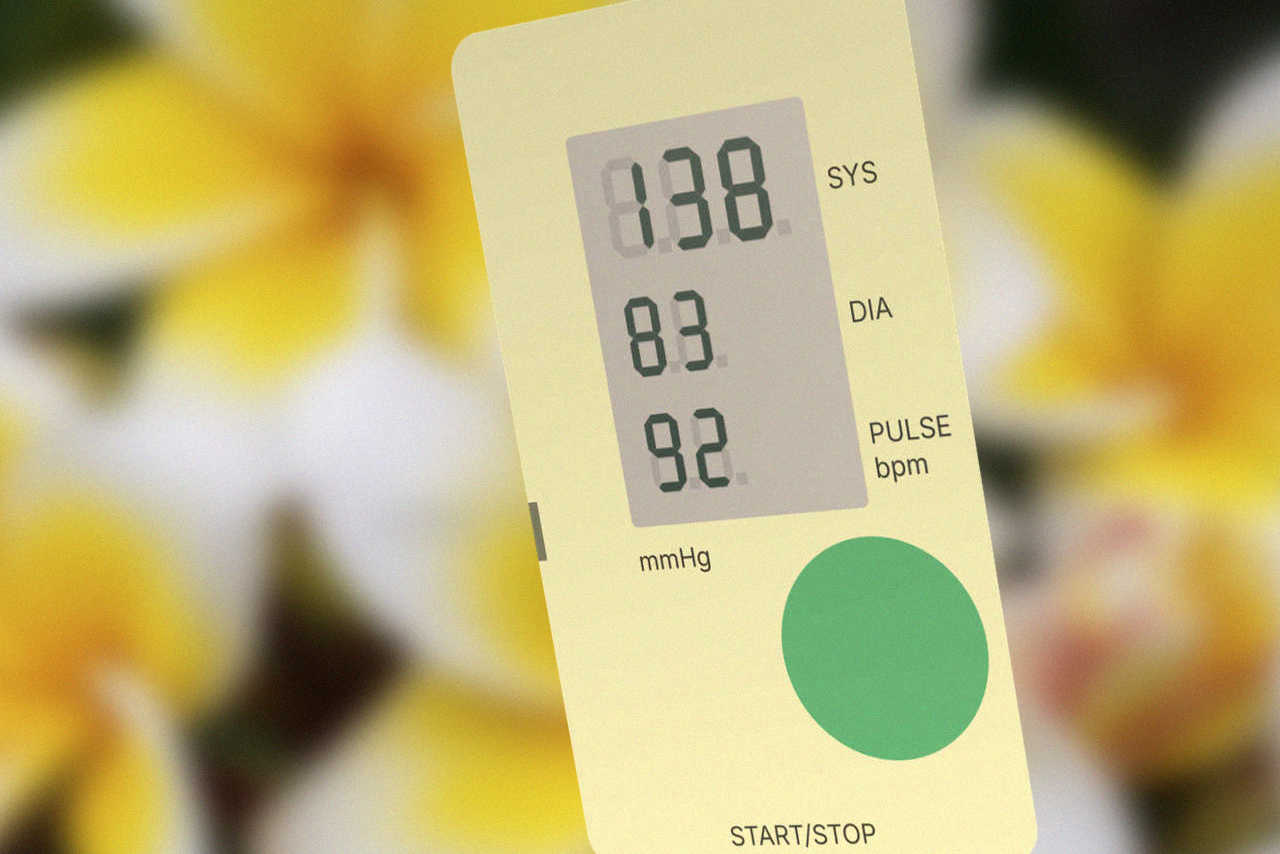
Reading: {"value": 138, "unit": "mmHg"}
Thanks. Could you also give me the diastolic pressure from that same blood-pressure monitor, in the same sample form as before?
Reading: {"value": 83, "unit": "mmHg"}
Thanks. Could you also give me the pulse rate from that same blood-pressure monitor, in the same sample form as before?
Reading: {"value": 92, "unit": "bpm"}
